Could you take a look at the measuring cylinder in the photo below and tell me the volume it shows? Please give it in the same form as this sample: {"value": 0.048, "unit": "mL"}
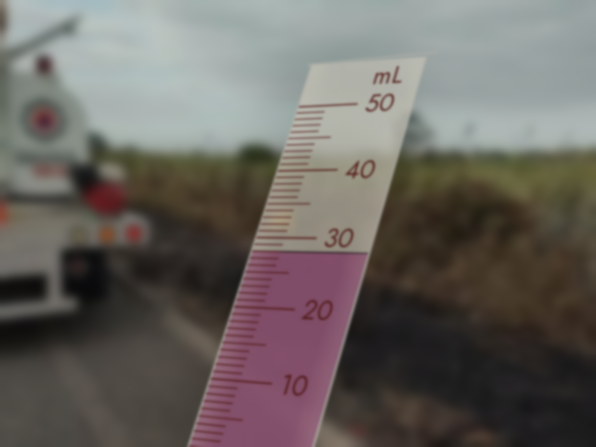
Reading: {"value": 28, "unit": "mL"}
